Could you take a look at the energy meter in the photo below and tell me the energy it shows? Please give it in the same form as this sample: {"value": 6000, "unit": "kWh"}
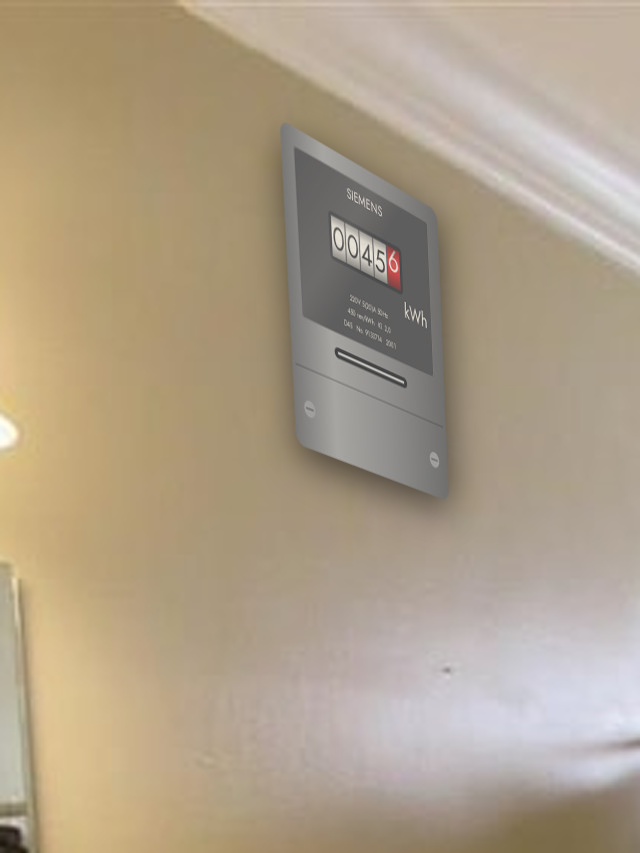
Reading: {"value": 45.6, "unit": "kWh"}
